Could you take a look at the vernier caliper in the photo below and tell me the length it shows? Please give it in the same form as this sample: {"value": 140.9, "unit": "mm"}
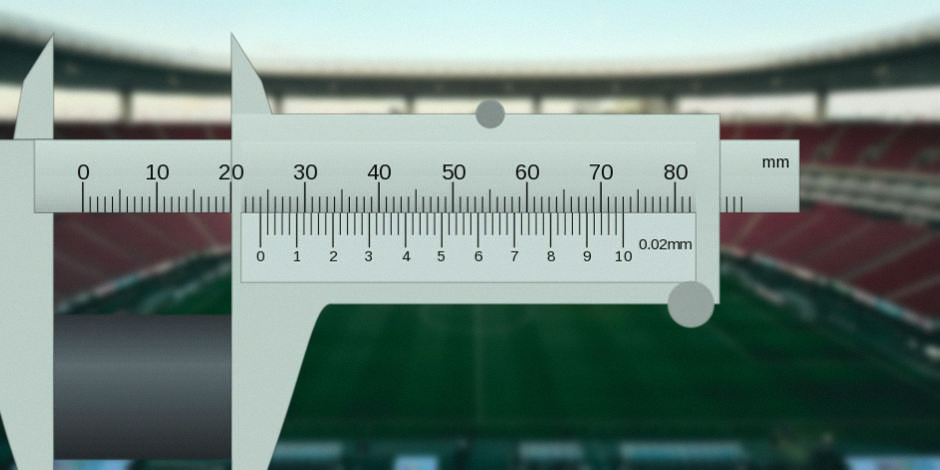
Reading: {"value": 24.0, "unit": "mm"}
